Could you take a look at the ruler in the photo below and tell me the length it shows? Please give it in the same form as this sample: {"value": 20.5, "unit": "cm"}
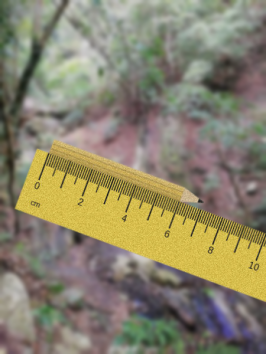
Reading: {"value": 7, "unit": "cm"}
